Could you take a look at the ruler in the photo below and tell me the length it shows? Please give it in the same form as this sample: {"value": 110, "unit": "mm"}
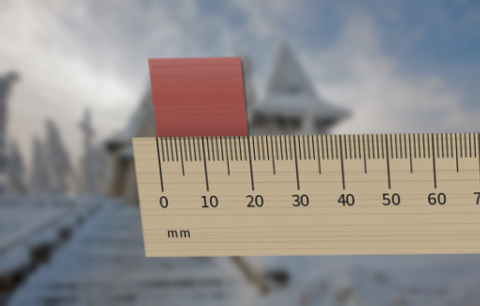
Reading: {"value": 20, "unit": "mm"}
